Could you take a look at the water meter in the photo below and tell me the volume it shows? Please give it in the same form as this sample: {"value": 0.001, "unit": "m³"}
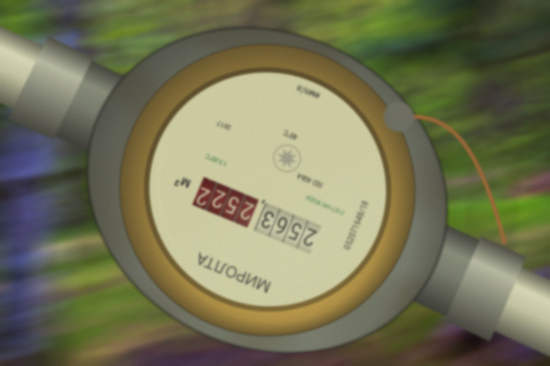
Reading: {"value": 2563.2522, "unit": "m³"}
